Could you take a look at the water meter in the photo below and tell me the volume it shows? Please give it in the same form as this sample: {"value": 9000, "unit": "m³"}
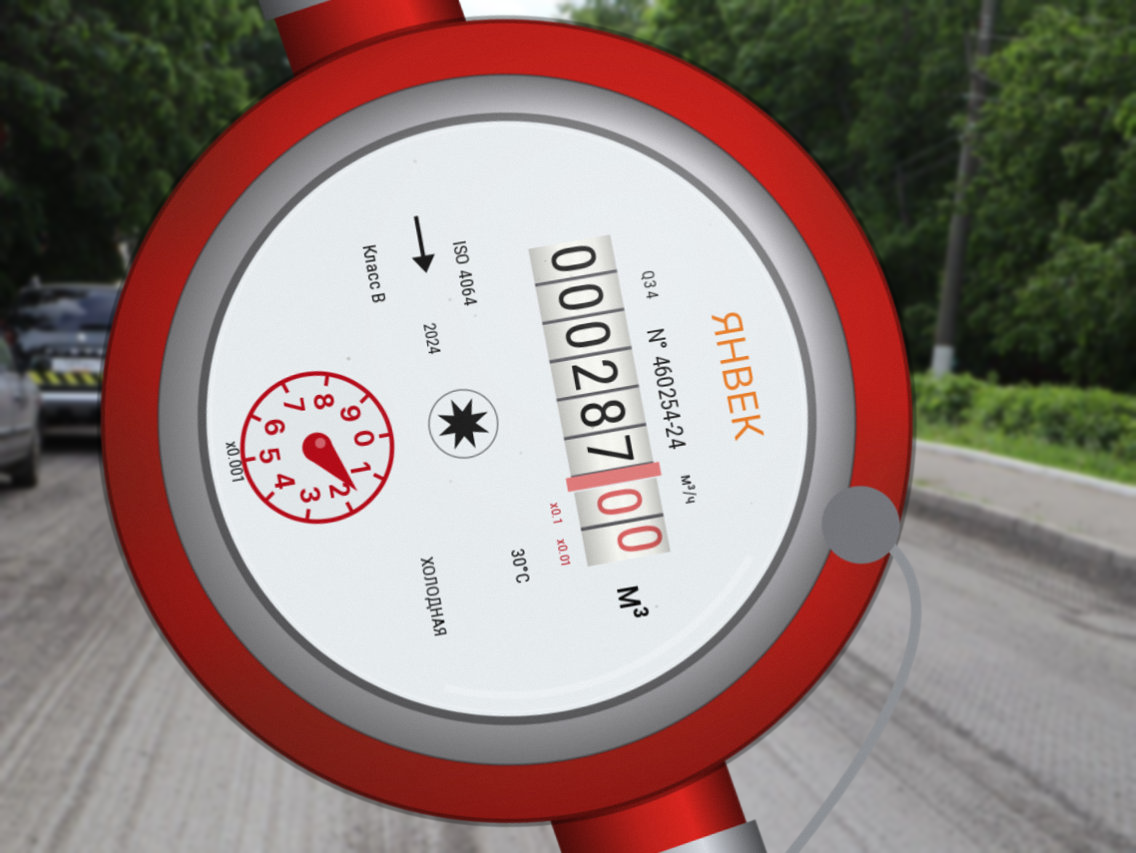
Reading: {"value": 287.001, "unit": "m³"}
